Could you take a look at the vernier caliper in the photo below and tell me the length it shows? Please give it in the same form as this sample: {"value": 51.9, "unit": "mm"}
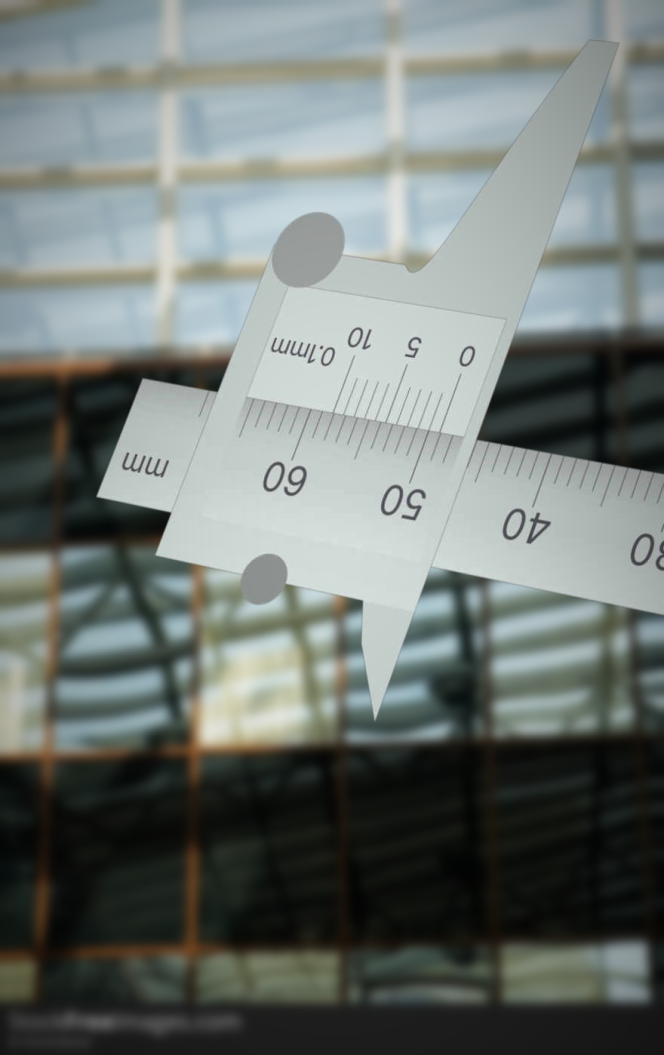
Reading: {"value": 49.1, "unit": "mm"}
